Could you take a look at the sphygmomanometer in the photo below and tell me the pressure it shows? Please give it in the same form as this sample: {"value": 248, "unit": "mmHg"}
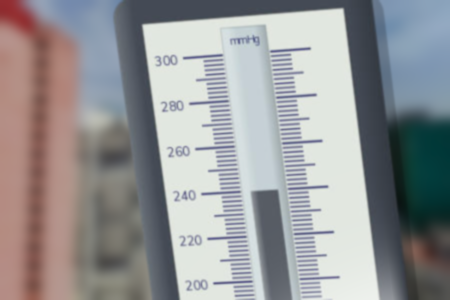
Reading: {"value": 240, "unit": "mmHg"}
